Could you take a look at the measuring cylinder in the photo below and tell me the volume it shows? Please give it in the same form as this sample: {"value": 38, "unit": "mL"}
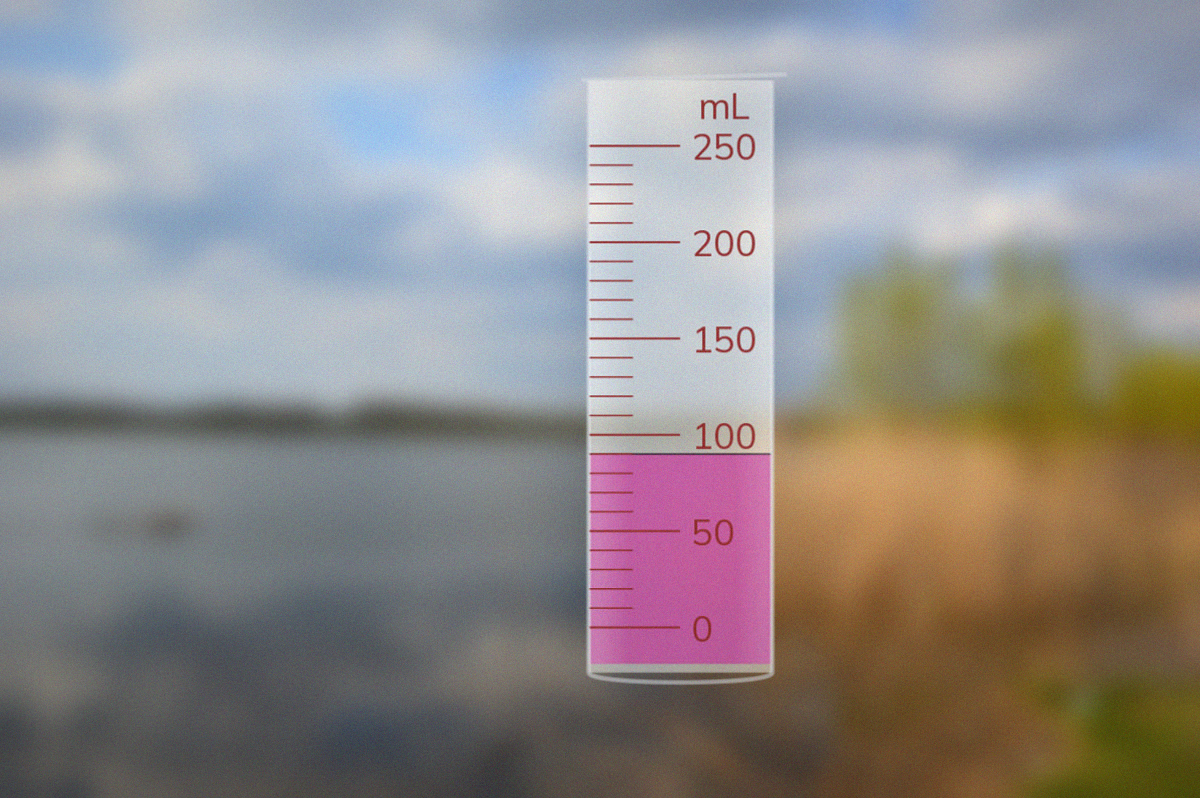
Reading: {"value": 90, "unit": "mL"}
